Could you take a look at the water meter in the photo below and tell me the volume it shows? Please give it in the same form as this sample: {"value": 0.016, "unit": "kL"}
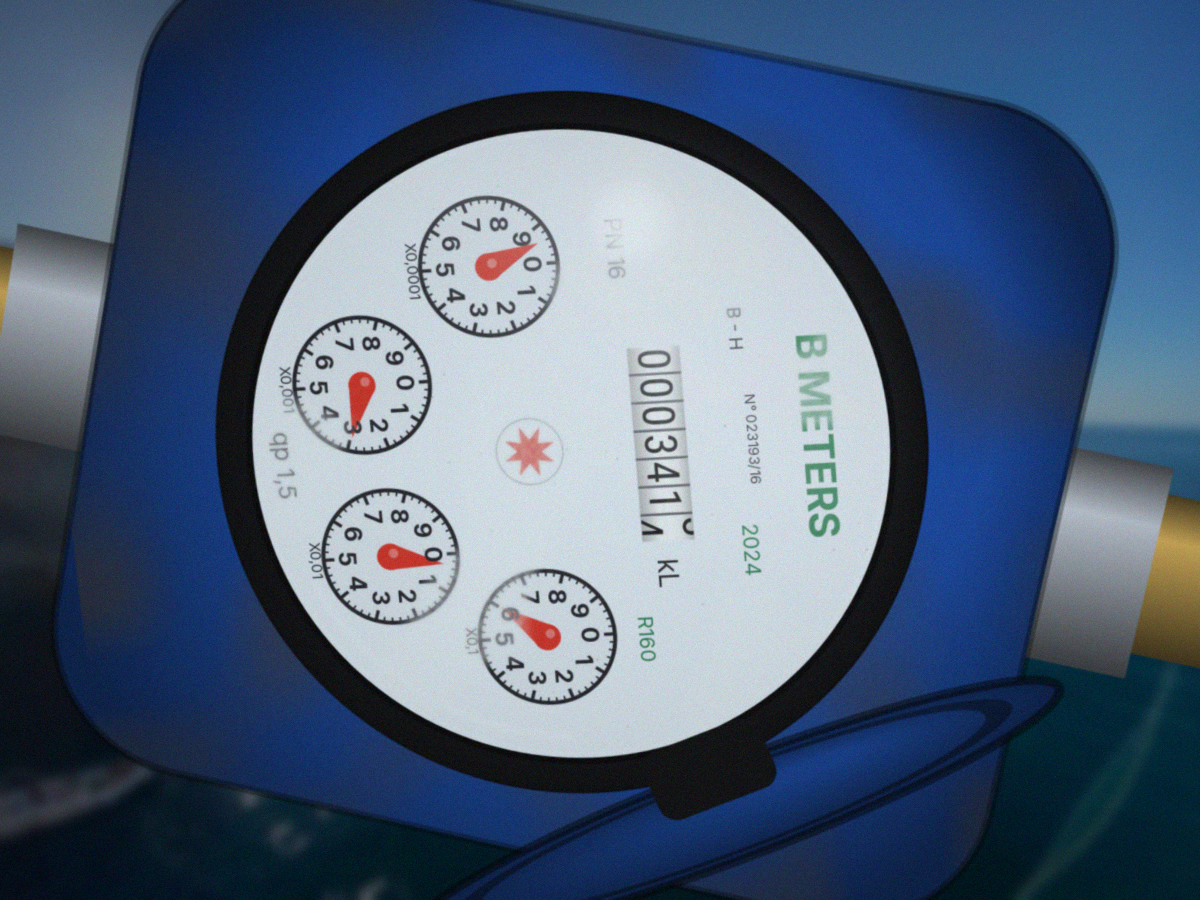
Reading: {"value": 3413.6029, "unit": "kL"}
